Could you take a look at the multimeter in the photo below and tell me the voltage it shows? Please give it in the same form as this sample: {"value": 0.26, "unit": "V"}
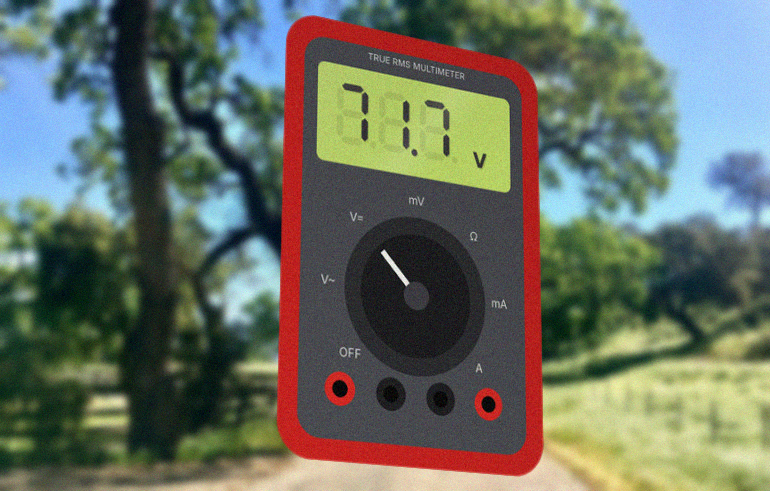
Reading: {"value": 71.7, "unit": "V"}
